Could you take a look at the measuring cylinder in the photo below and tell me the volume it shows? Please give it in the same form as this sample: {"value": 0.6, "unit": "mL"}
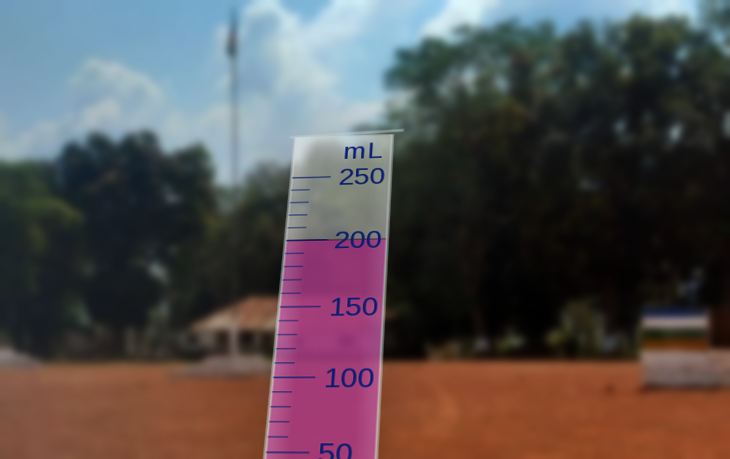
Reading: {"value": 200, "unit": "mL"}
